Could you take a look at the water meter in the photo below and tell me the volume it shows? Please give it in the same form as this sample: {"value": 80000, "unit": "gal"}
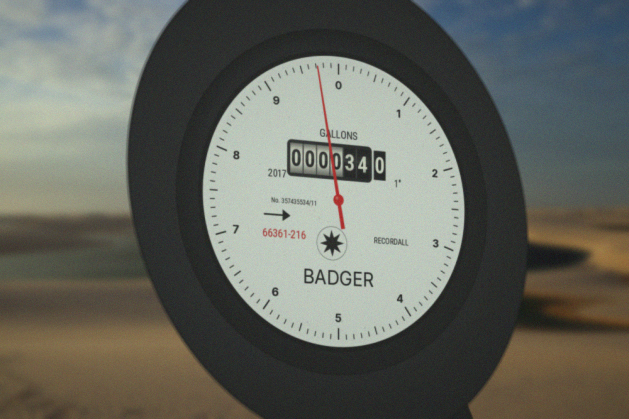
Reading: {"value": 339.7, "unit": "gal"}
